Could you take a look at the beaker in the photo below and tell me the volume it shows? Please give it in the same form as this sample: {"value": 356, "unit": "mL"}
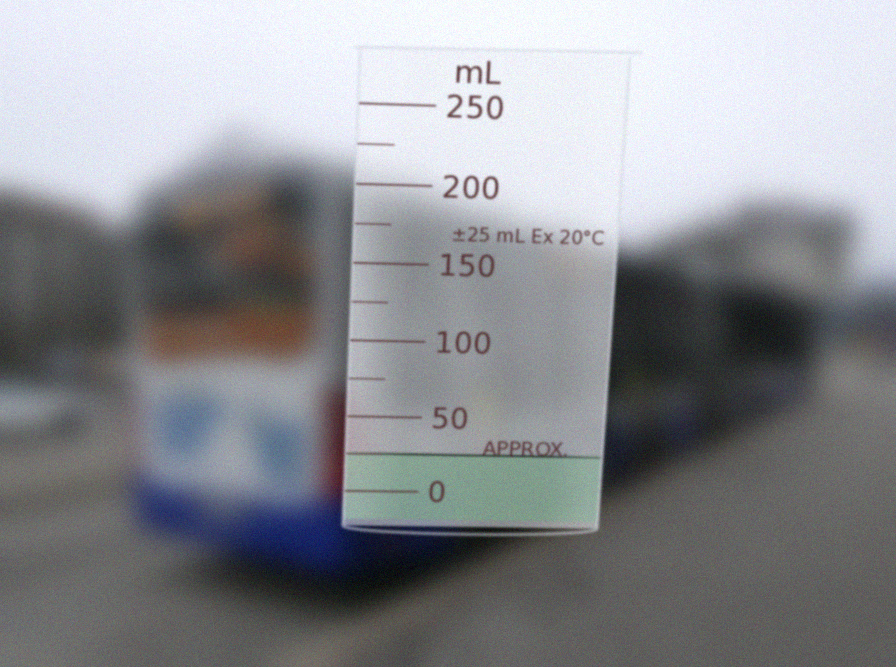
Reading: {"value": 25, "unit": "mL"}
